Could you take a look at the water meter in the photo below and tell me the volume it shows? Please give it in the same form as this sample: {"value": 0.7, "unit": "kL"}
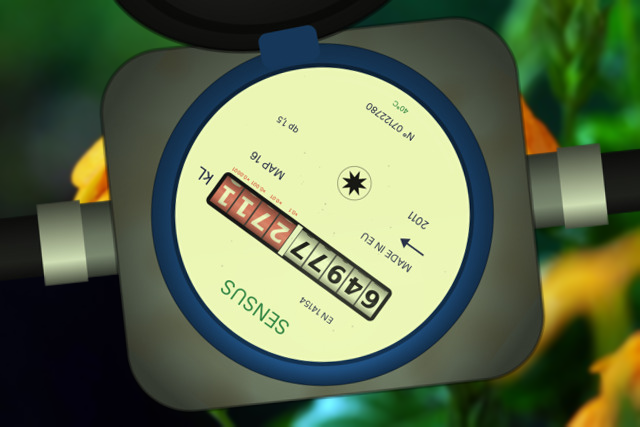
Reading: {"value": 64977.2711, "unit": "kL"}
